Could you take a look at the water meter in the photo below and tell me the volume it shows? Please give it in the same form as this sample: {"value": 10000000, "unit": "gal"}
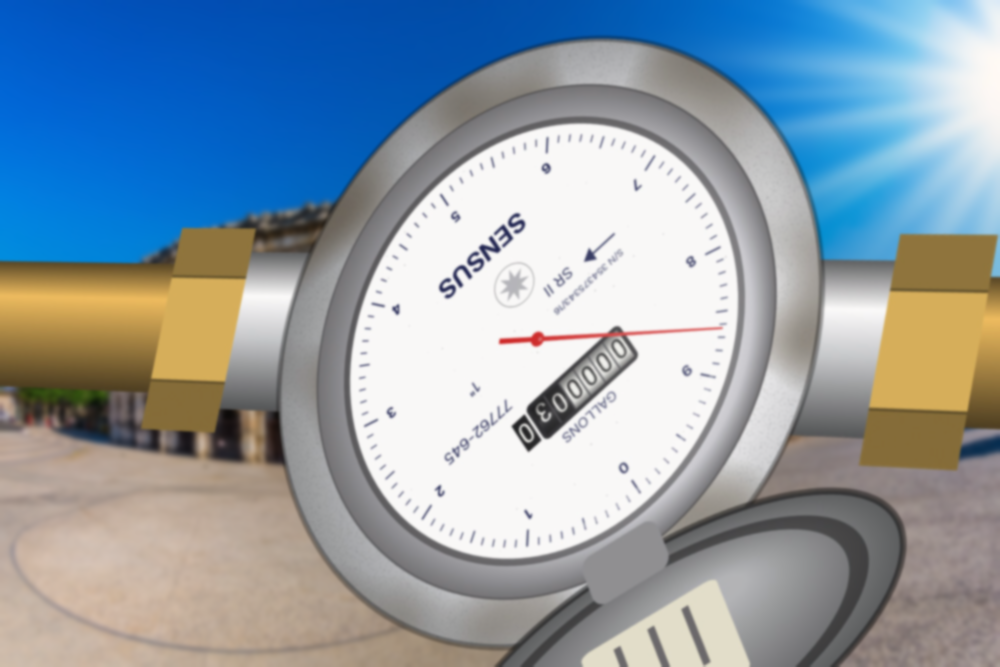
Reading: {"value": 28.6, "unit": "gal"}
